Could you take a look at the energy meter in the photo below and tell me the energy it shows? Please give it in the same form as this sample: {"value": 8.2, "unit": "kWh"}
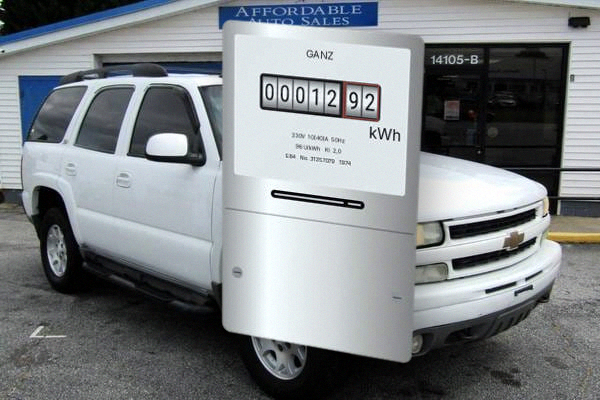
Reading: {"value": 12.92, "unit": "kWh"}
